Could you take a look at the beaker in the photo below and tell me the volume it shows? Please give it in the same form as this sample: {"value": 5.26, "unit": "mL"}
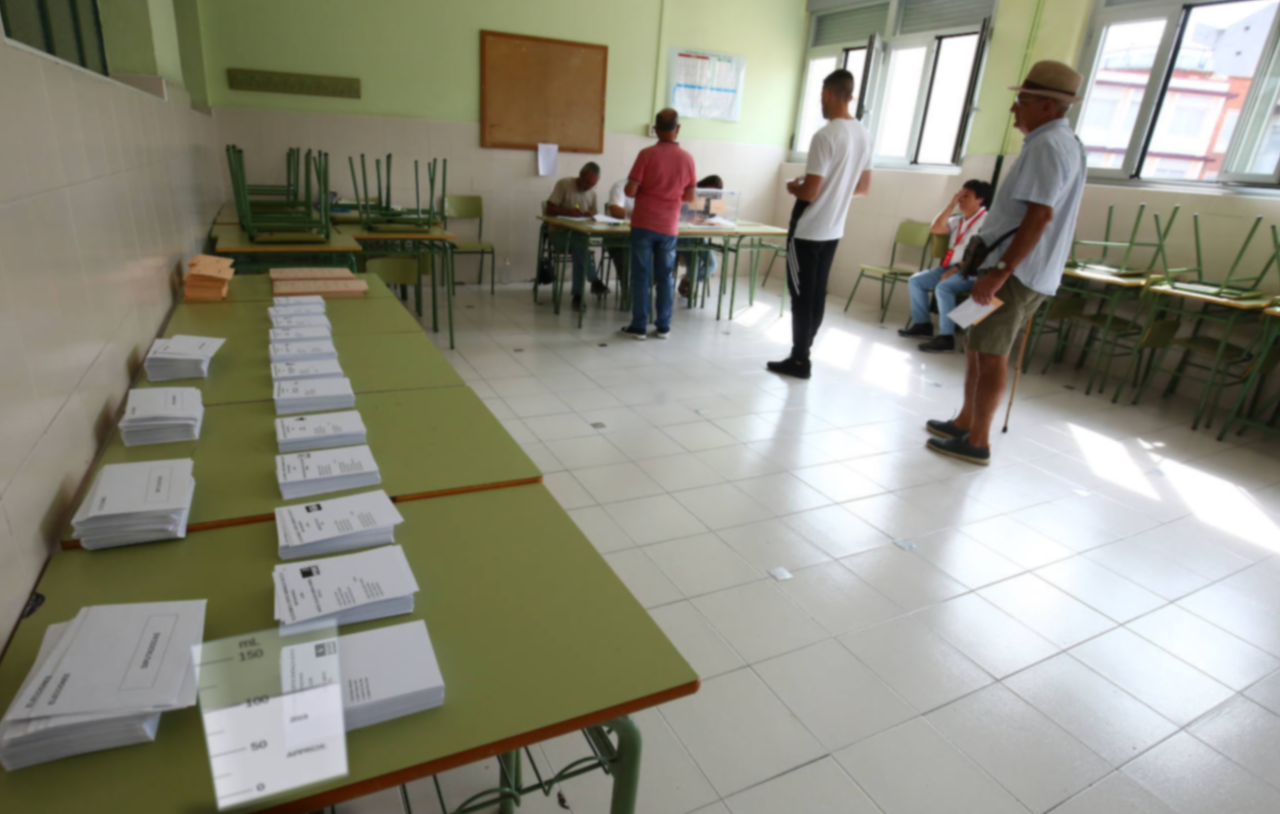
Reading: {"value": 100, "unit": "mL"}
